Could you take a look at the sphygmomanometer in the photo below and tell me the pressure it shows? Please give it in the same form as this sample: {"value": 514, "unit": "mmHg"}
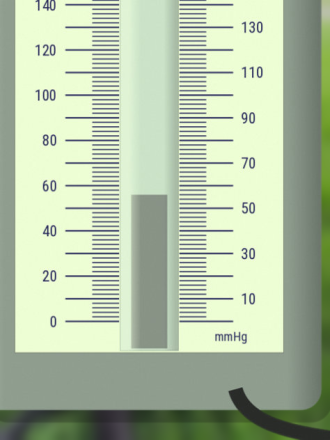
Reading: {"value": 56, "unit": "mmHg"}
